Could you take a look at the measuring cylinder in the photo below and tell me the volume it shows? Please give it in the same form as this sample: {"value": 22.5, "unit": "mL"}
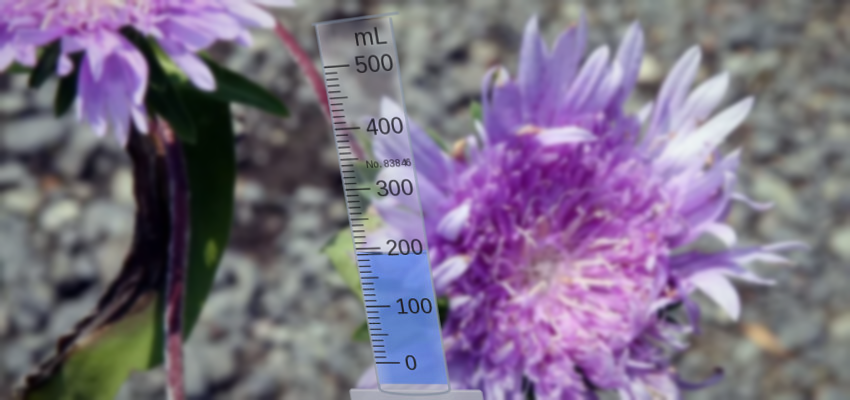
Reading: {"value": 190, "unit": "mL"}
